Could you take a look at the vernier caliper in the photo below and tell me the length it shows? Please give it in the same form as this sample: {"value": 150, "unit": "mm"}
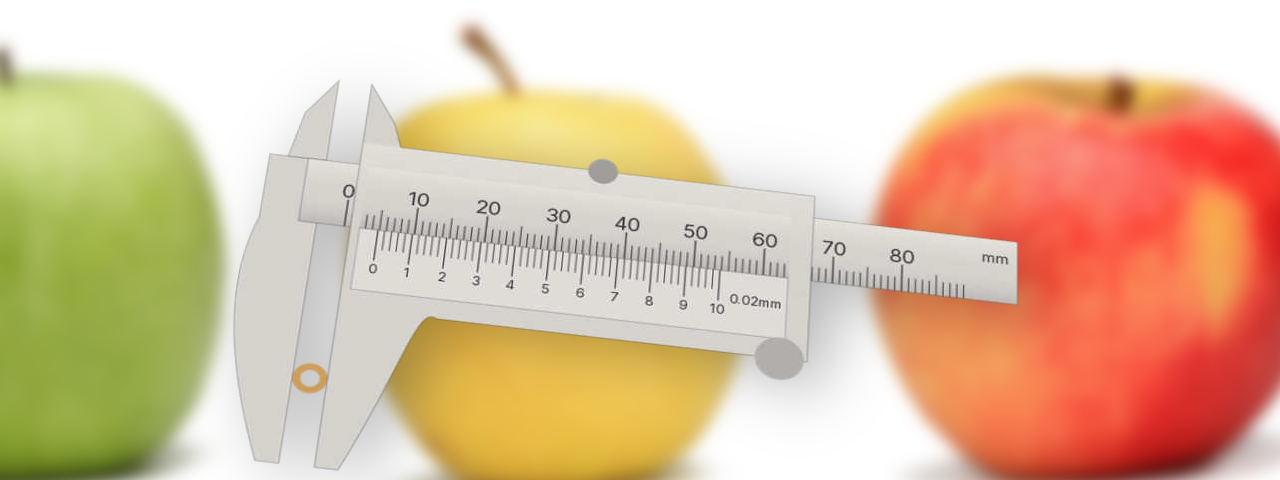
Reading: {"value": 4.8, "unit": "mm"}
